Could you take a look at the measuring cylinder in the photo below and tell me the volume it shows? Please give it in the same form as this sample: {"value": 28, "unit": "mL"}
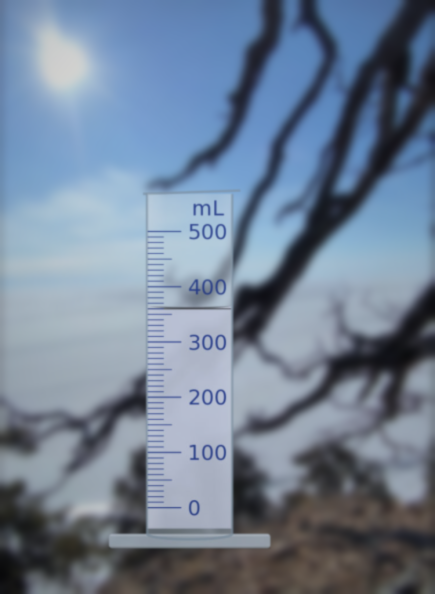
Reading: {"value": 360, "unit": "mL"}
